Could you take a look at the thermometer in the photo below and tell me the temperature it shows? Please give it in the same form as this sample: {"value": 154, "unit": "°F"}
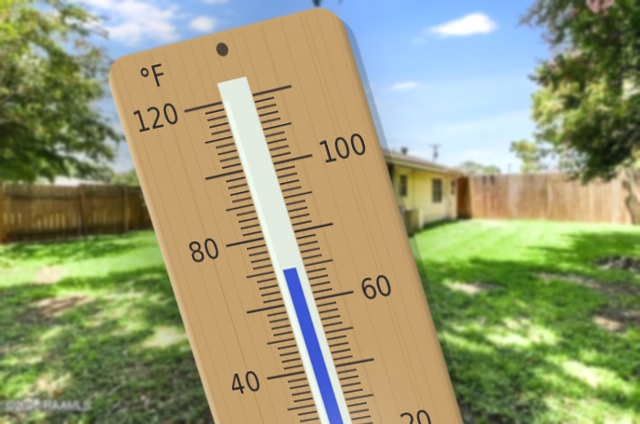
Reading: {"value": 70, "unit": "°F"}
